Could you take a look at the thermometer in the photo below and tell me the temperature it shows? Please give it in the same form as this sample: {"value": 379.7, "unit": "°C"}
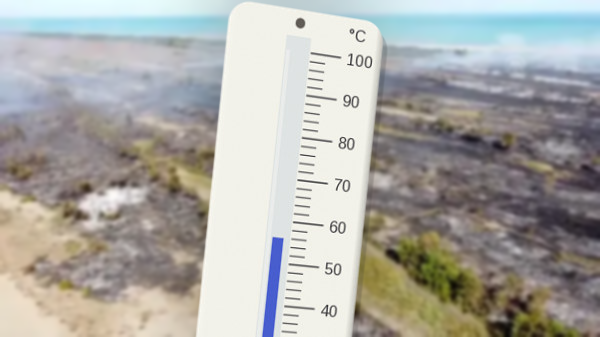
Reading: {"value": 56, "unit": "°C"}
